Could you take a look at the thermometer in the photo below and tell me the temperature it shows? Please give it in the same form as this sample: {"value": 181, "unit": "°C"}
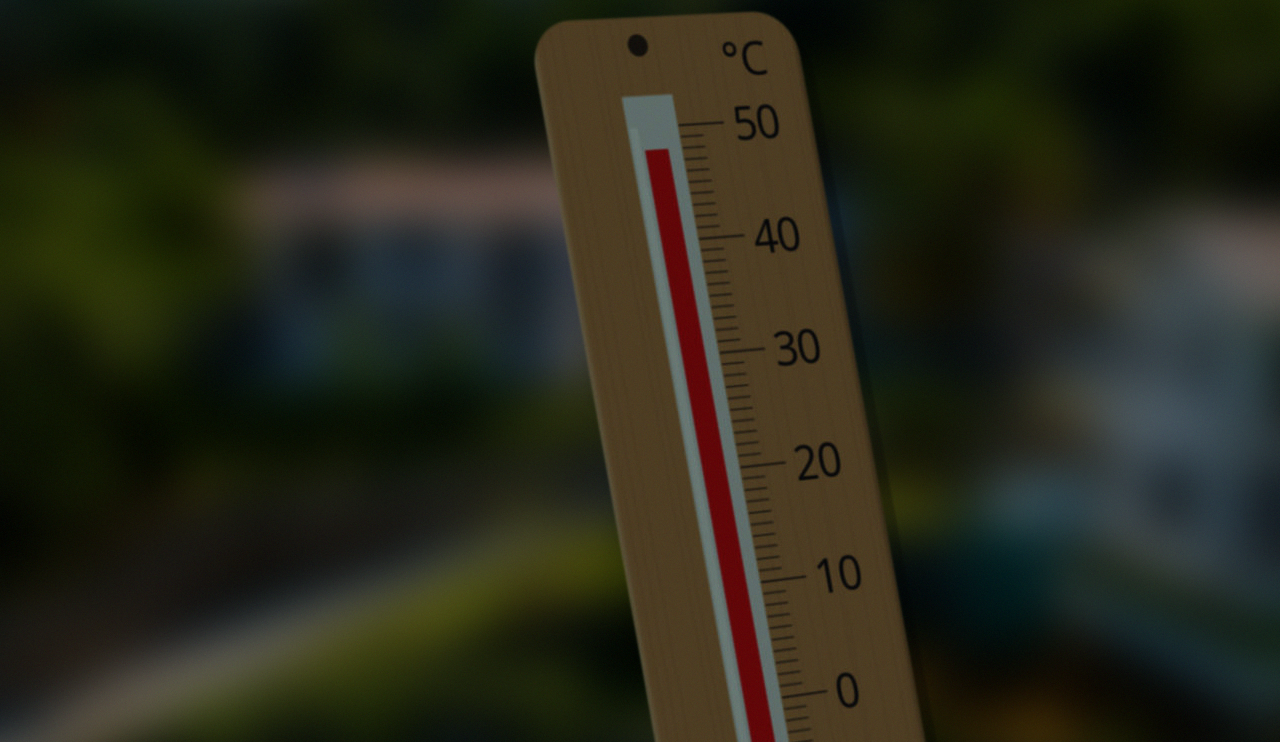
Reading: {"value": 48, "unit": "°C"}
